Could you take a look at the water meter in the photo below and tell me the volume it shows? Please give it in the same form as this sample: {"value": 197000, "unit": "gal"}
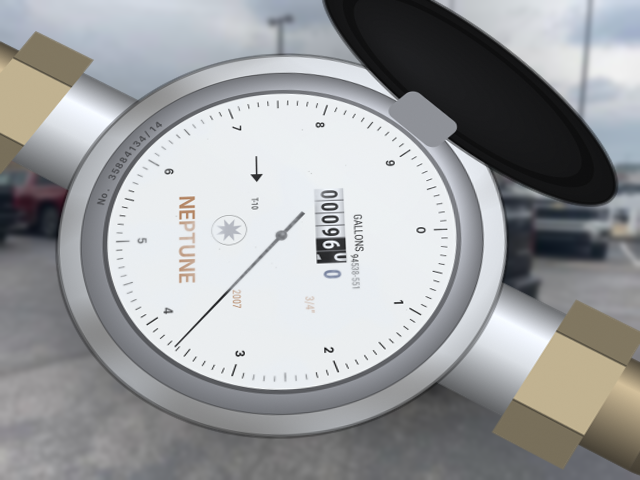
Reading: {"value": 9603.6, "unit": "gal"}
